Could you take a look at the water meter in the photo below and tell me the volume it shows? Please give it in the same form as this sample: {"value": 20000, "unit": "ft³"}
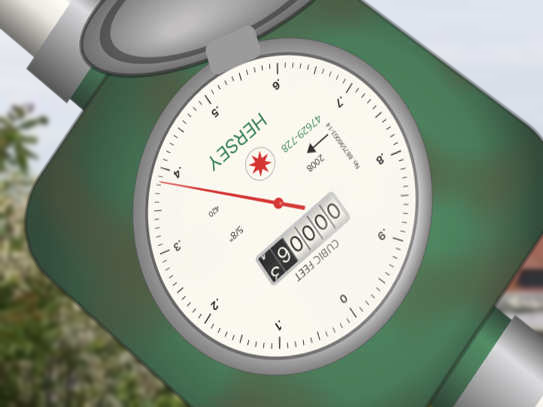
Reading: {"value": 63.38, "unit": "ft³"}
